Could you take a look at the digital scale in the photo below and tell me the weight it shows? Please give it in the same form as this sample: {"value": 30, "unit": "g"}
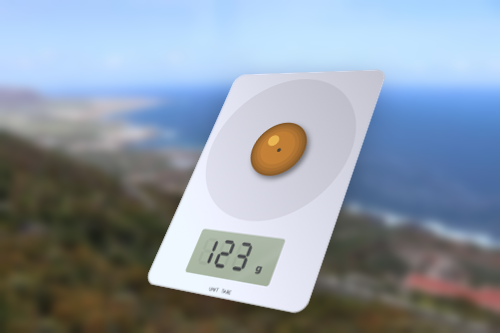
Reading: {"value": 123, "unit": "g"}
